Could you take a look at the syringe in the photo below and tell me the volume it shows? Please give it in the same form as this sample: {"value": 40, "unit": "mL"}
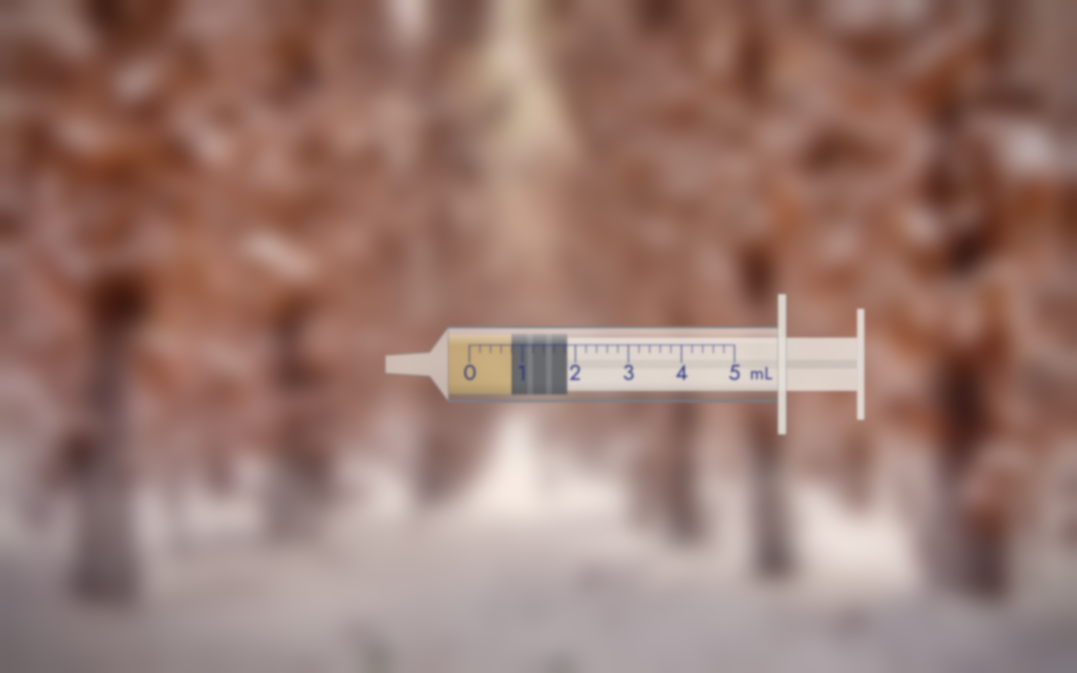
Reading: {"value": 0.8, "unit": "mL"}
